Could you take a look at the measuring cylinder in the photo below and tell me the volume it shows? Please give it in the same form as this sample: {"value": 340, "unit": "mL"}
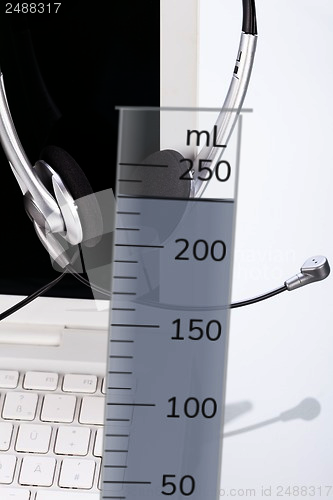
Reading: {"value": 230, "unit": "mL"}
